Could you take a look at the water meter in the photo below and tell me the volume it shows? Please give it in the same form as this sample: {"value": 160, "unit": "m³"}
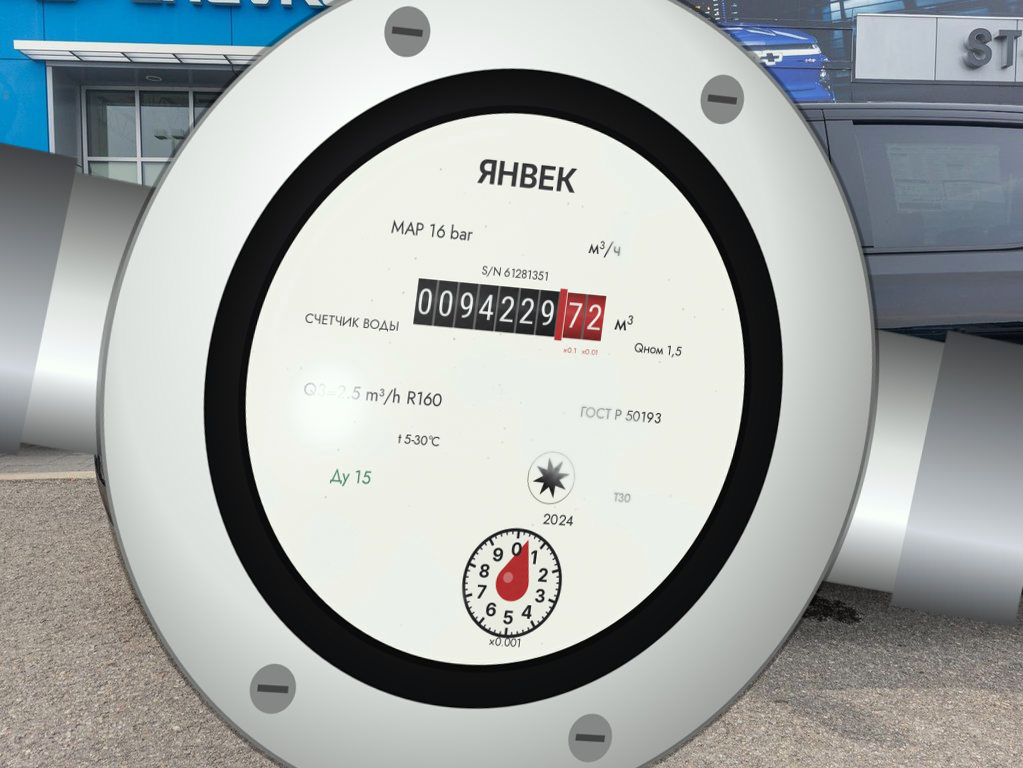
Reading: {"value": 94229.720, "unit": "m³"}
